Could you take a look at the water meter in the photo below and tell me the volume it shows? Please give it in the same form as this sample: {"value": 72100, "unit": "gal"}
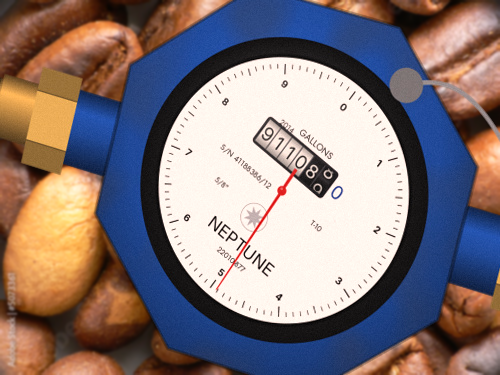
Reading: {"value": 9110884.9, "unit": "gal"}
